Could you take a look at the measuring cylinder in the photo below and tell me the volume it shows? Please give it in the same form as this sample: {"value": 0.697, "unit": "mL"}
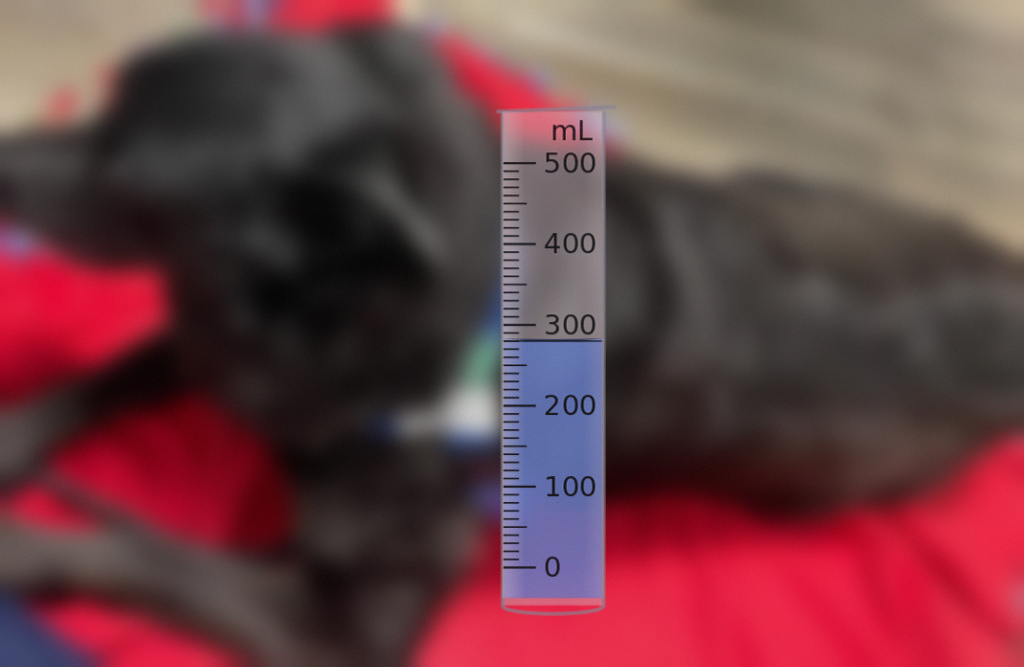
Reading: {"value": 280, "unit": "mL"}
